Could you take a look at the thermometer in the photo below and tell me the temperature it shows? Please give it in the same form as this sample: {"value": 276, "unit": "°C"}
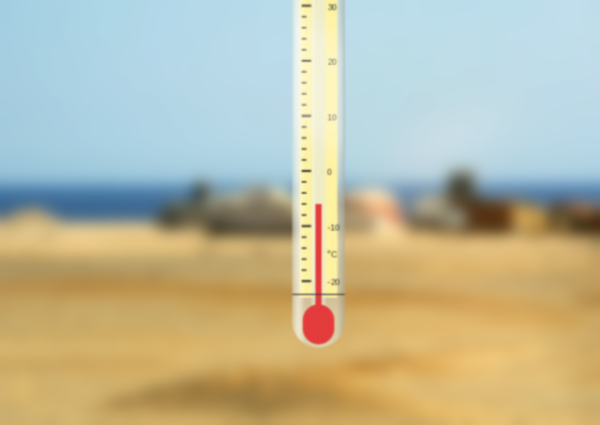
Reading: {"value": -6, "unit": "°C"}
